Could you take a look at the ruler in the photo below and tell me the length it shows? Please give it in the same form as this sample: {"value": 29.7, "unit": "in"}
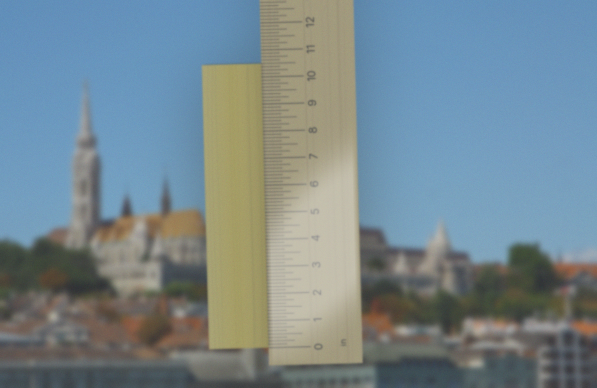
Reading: {"value": 10.5, "unit": "in"}
